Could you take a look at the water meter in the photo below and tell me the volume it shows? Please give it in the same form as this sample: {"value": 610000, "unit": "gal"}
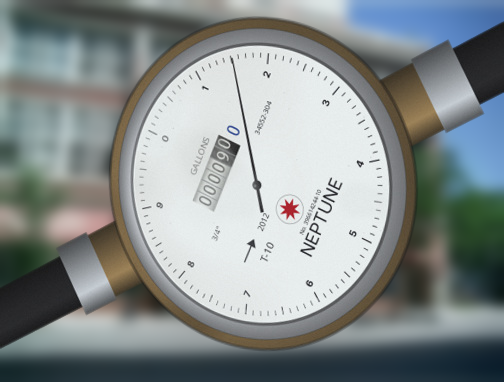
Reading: {"value": 901.5, "unit": "gal"}
